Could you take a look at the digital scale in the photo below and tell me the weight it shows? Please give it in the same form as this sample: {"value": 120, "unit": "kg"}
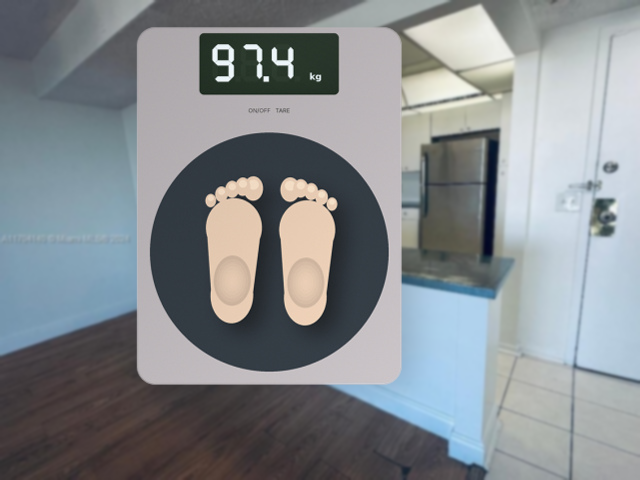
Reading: {"value": 97.4, "unit": "kg"}
